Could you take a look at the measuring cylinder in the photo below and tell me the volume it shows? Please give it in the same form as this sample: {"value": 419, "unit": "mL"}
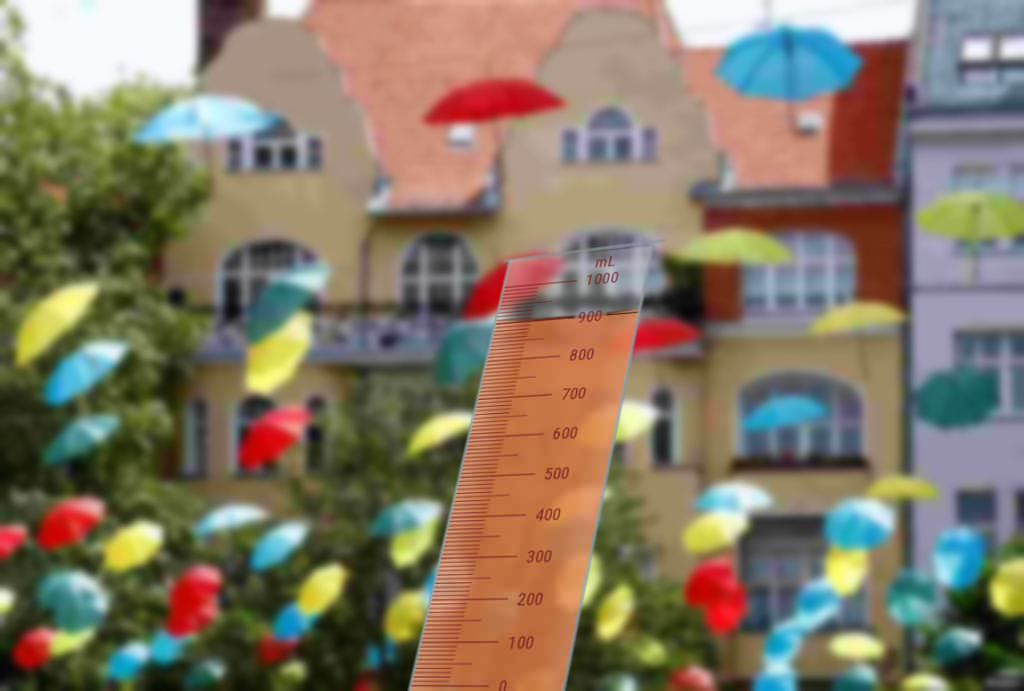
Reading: {"value": 900, "unit": "mL"}
